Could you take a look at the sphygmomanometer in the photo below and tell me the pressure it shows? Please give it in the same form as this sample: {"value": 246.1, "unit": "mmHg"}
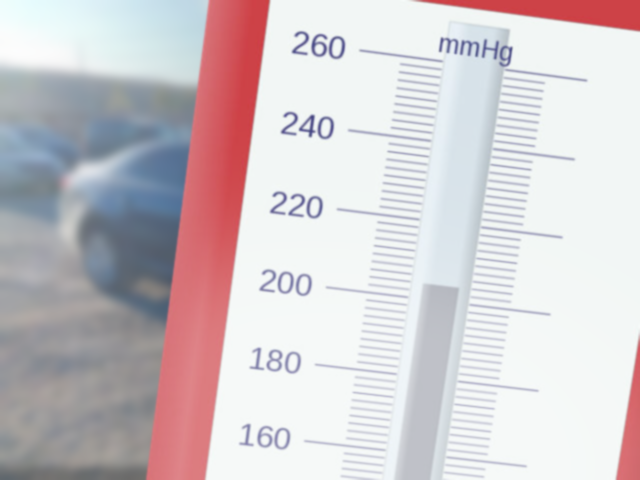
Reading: {"value": 204, "unit": "mmHg"}
